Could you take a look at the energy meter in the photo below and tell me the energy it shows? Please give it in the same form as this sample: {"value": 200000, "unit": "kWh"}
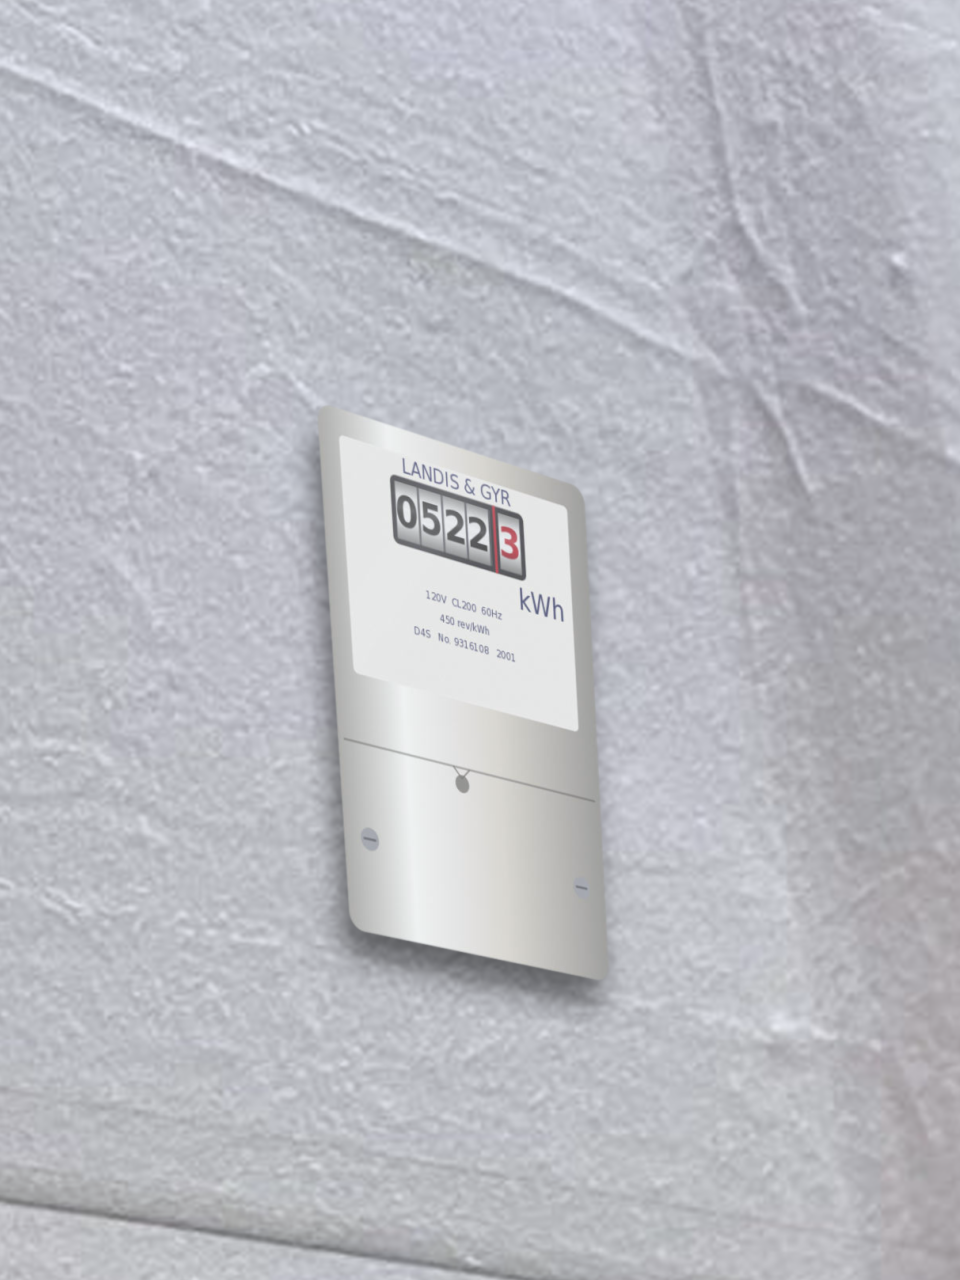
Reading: {"value": 522.3, "unit": "kWh"}
